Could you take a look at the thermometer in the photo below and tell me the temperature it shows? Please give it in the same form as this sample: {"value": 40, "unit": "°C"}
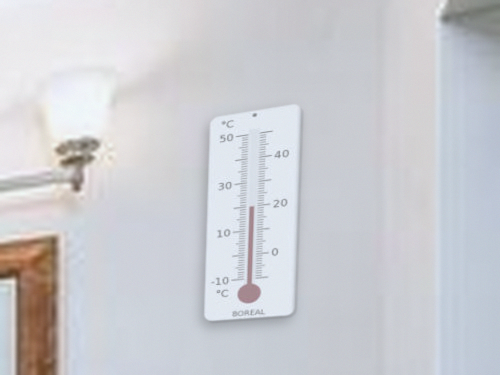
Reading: {"value": 20, "unit": "°C"}
